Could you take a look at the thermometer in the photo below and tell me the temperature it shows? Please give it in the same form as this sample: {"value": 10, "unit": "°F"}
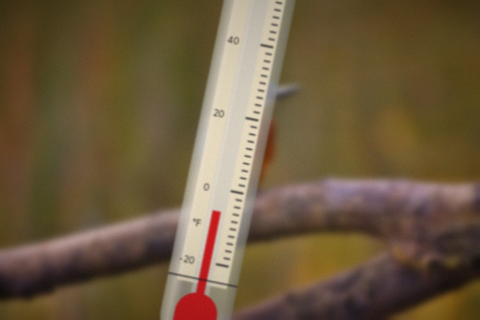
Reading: {"value": -6, "unit": "°F"}
